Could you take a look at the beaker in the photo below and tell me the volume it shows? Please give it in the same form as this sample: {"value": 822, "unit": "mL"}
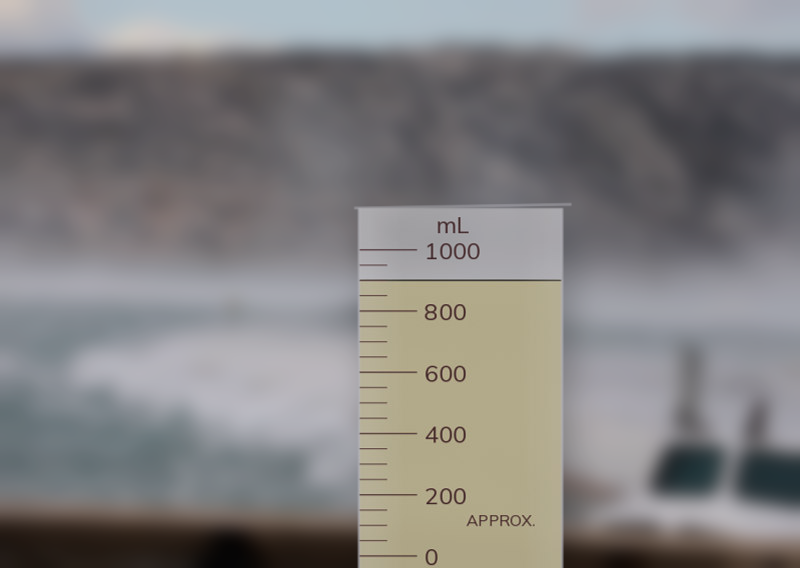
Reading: {"value": 900, "unit": "mL"}
